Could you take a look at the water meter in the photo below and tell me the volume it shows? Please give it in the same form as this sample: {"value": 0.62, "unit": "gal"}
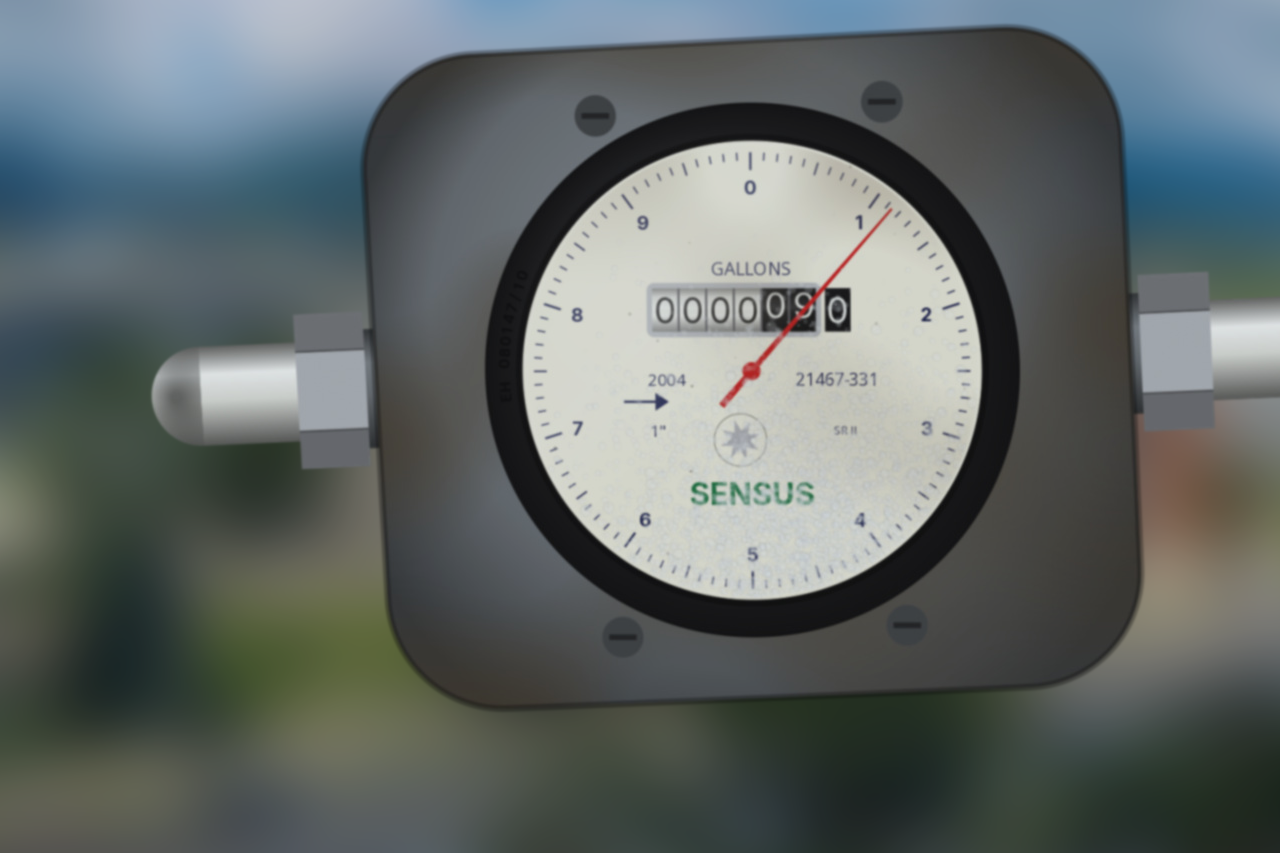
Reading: {"value": 91.1, "unit": "gal"}
